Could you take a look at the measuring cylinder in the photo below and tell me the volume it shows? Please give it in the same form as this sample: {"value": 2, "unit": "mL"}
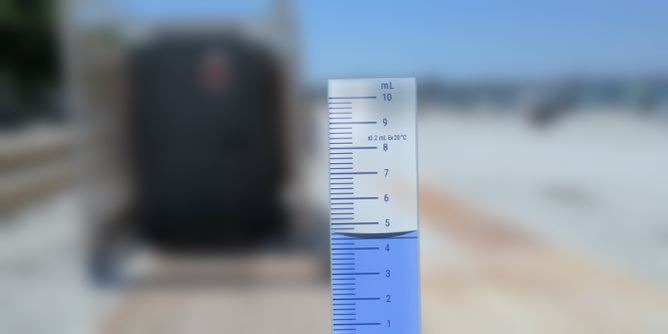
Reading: {"value": 4.4, "unit": "mL"}
